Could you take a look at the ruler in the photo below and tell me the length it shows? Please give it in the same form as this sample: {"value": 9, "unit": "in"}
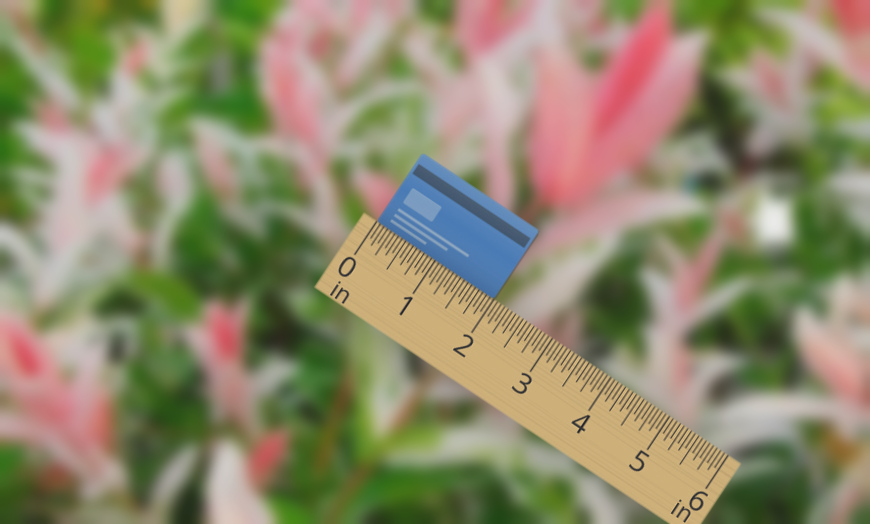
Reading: {"value": 2, "unit": "in"}
